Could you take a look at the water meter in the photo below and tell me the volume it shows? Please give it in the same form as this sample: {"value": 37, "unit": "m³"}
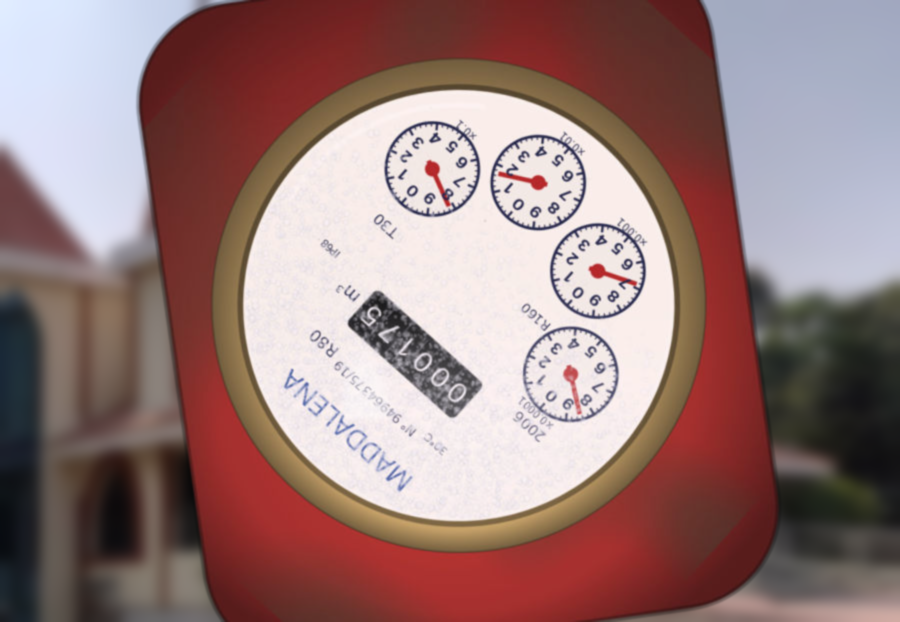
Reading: {"value": 175.8168, "unit": "m³"}
